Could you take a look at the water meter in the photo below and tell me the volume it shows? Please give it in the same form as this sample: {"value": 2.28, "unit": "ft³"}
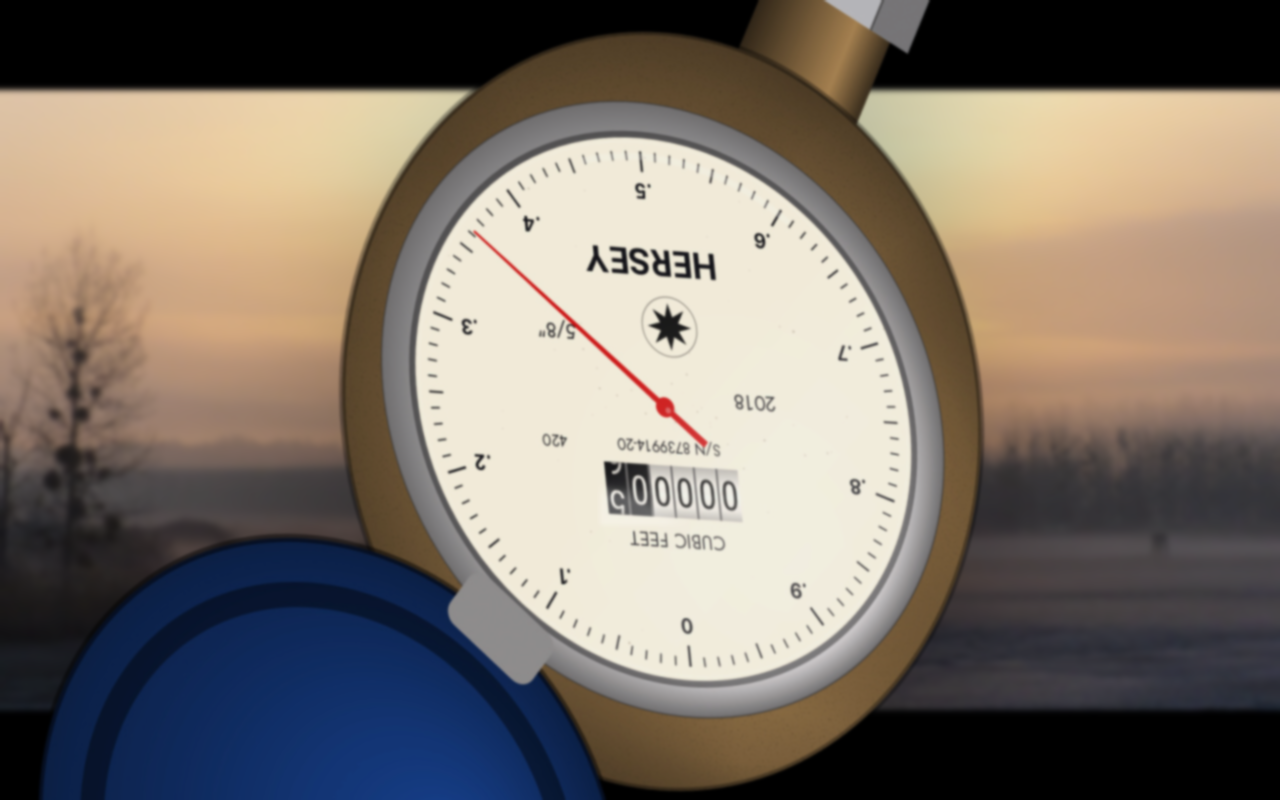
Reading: {"value": 5.36, "unit": "ft³"}
